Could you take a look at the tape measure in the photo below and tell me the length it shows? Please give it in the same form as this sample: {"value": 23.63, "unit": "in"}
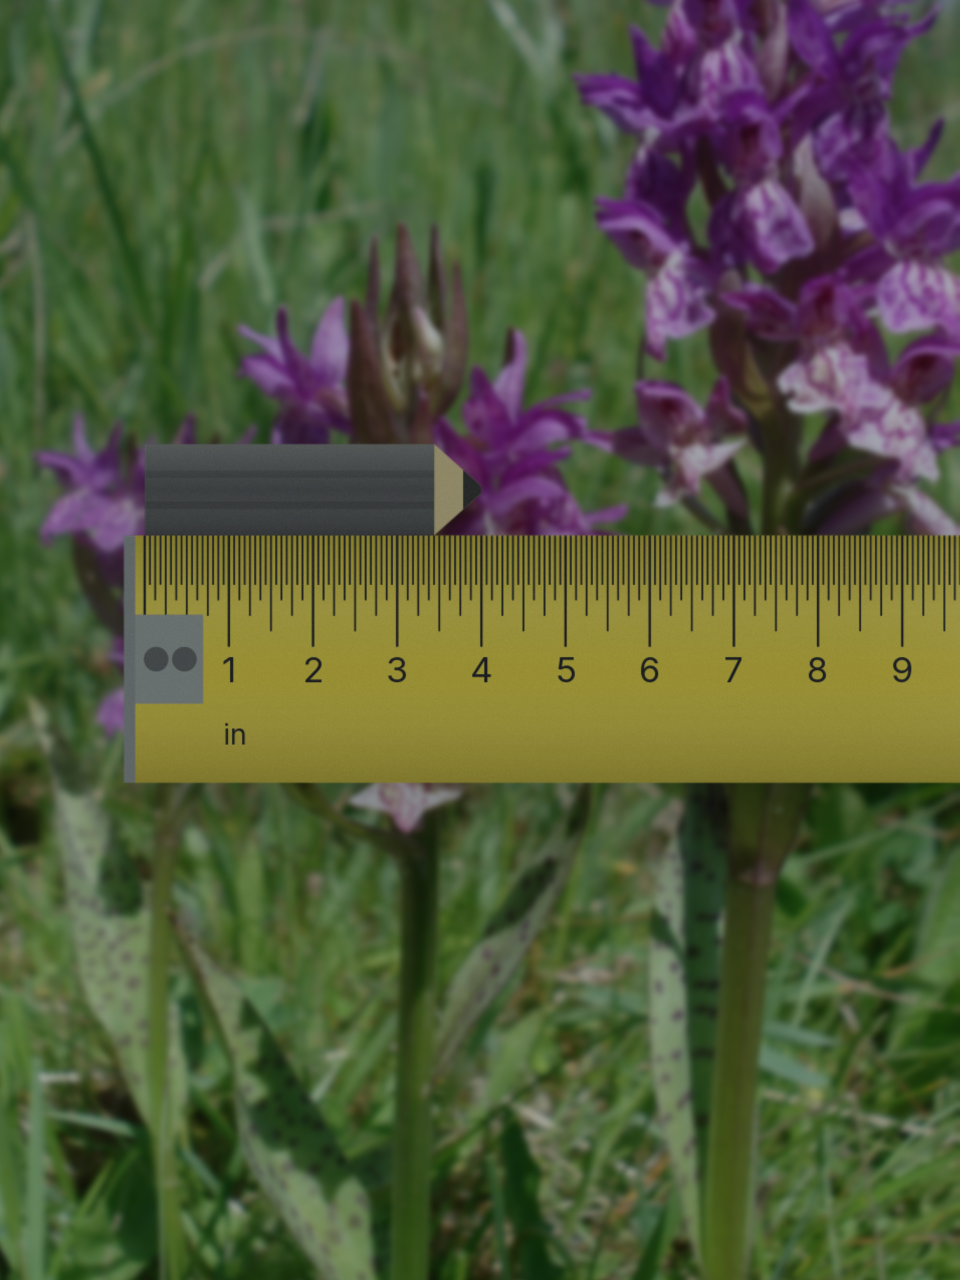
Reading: {"value": 4, "unit": "in"}
